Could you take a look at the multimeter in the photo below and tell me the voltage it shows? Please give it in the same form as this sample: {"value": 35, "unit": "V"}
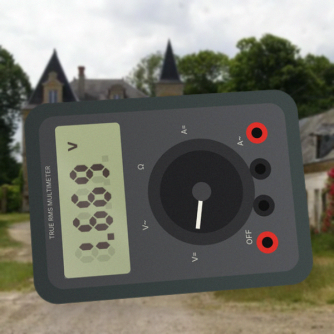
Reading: {"value": 1.669, "unit": "V"}
